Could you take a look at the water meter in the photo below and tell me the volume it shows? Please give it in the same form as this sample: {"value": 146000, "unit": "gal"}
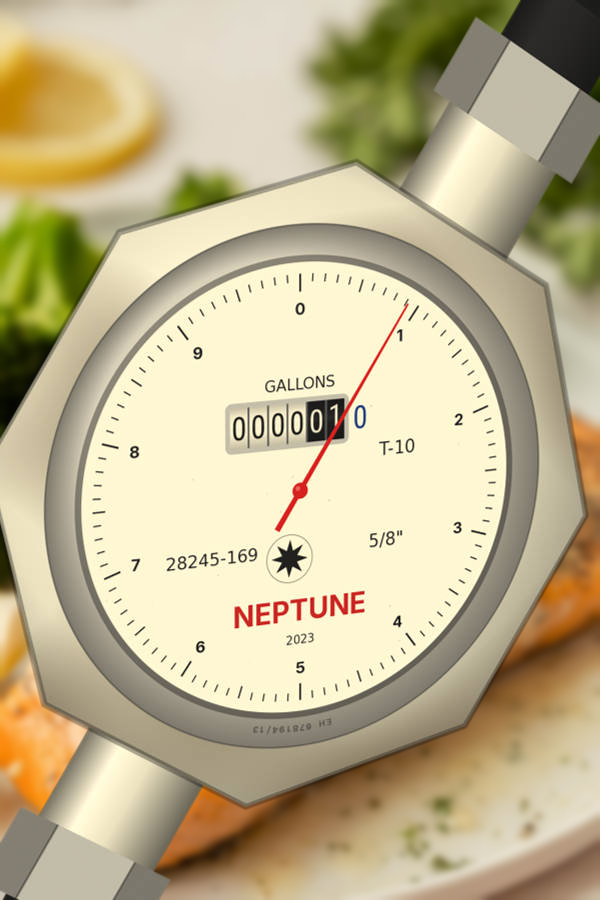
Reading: {"value": 10.9, "unit": "gal"}
